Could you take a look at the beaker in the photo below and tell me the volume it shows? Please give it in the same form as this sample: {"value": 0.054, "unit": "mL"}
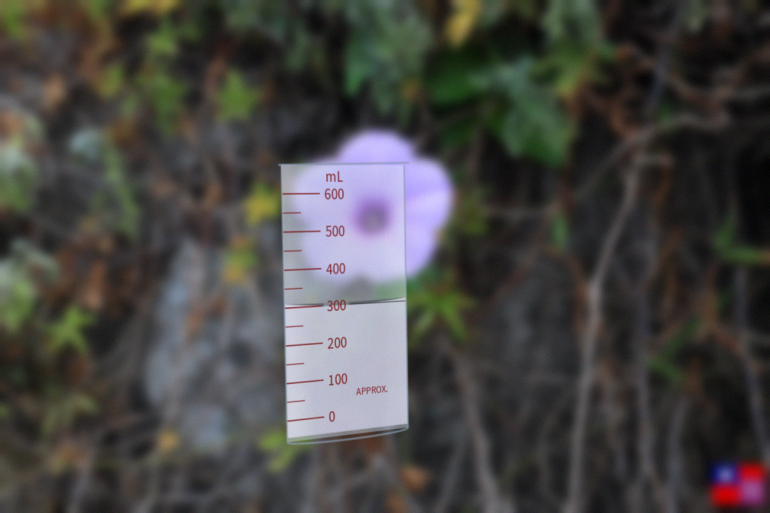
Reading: {"value": 300, "unit": "mL"}
